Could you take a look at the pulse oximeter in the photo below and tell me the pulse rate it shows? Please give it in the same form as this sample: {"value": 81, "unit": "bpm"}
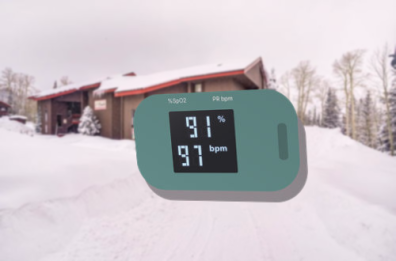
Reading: {"value": 97, "unit": "bpm"}
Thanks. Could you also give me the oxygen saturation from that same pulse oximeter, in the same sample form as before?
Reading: {"value": 91, "unit": "%"}
